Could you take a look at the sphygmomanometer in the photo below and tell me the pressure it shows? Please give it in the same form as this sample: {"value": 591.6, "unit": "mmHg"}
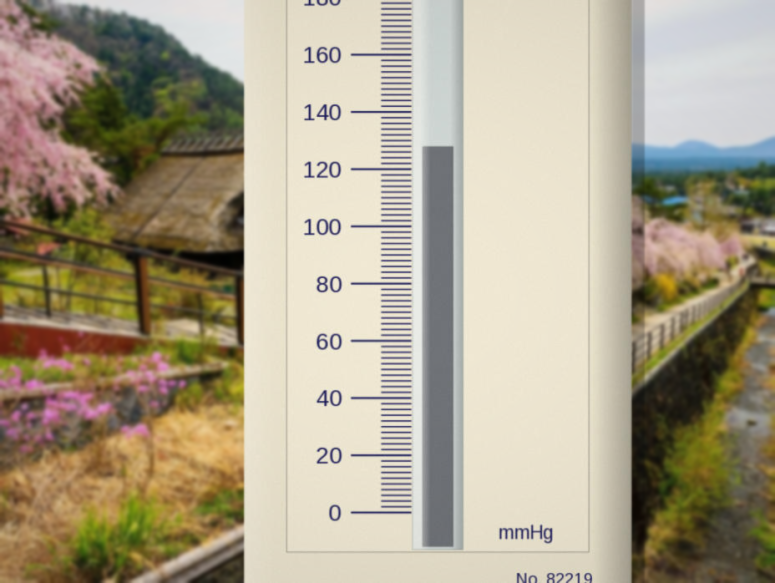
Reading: {"value": 128, "unit": "mmHg"}
